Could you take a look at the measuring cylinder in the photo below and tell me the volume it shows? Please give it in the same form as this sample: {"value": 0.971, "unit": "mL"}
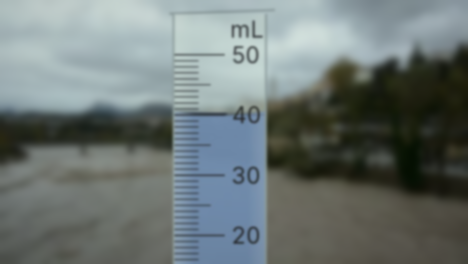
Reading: {"value": 40, "unit": "mL"}
